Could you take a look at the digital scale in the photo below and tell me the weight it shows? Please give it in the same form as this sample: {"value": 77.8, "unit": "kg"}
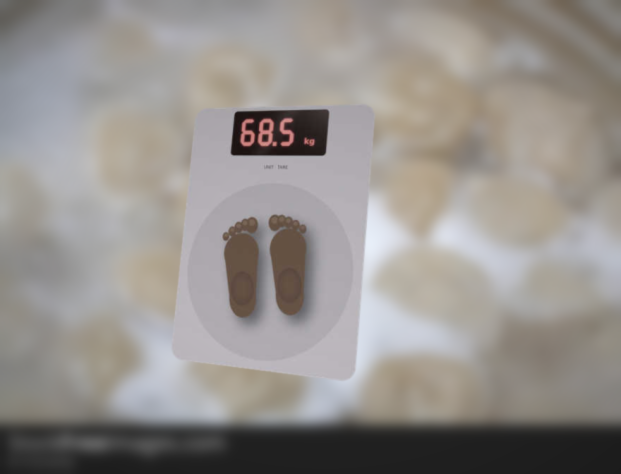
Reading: {"value": 68.5, "unit": "kg"}
